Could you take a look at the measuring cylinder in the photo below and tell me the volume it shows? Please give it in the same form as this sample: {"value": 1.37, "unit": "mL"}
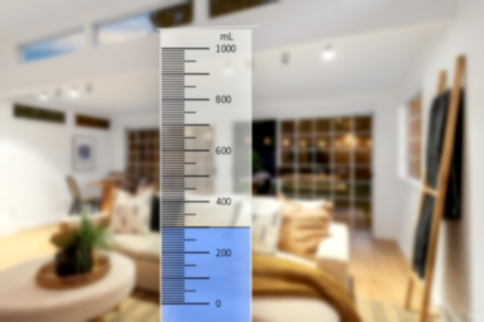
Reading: {"value": 300, "unit": "mL"}
